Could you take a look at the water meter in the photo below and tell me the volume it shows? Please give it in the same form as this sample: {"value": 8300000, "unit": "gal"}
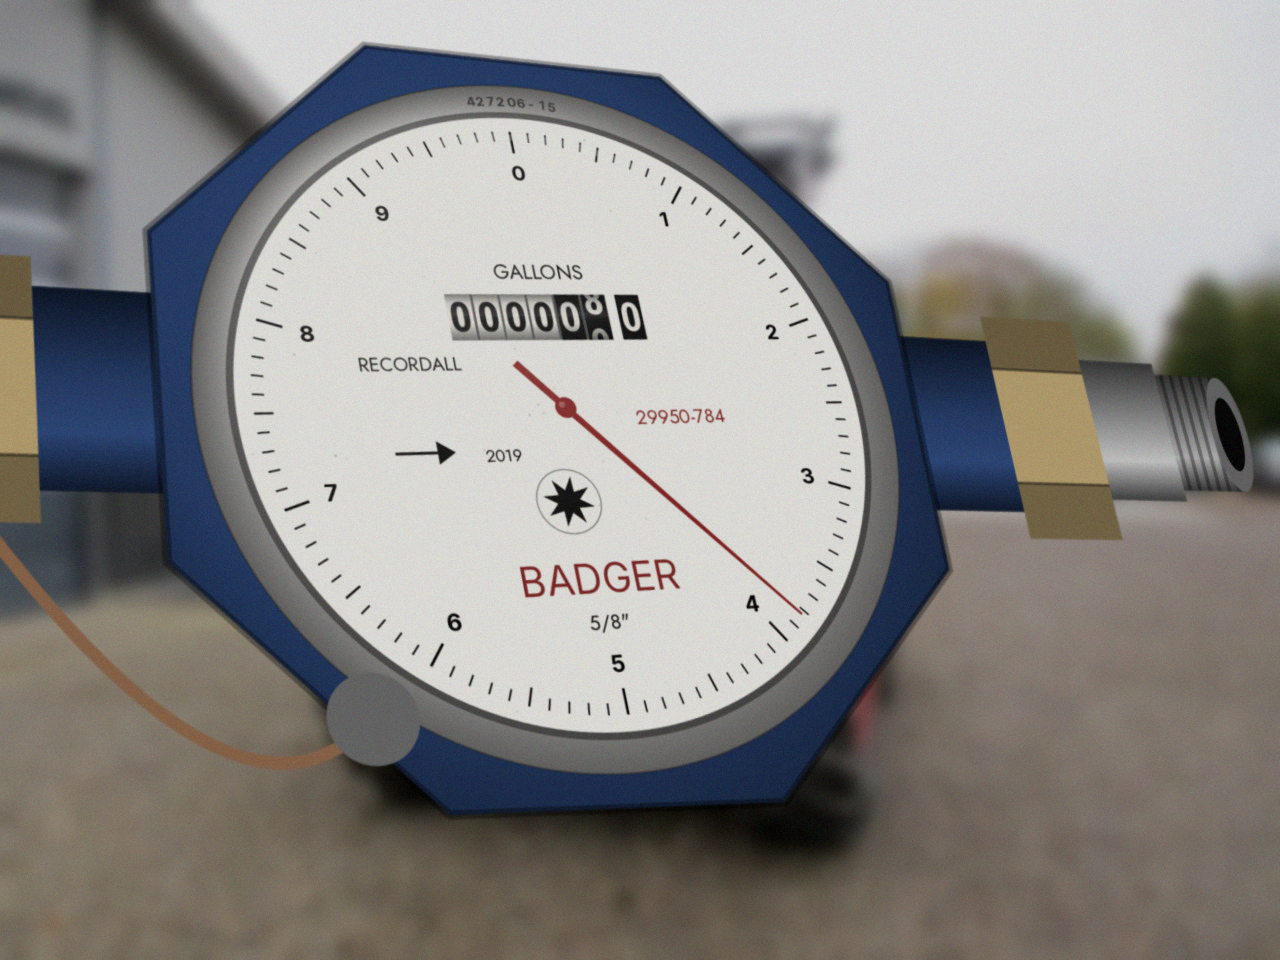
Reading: {"value": 83.8, "unit": "gal"}
